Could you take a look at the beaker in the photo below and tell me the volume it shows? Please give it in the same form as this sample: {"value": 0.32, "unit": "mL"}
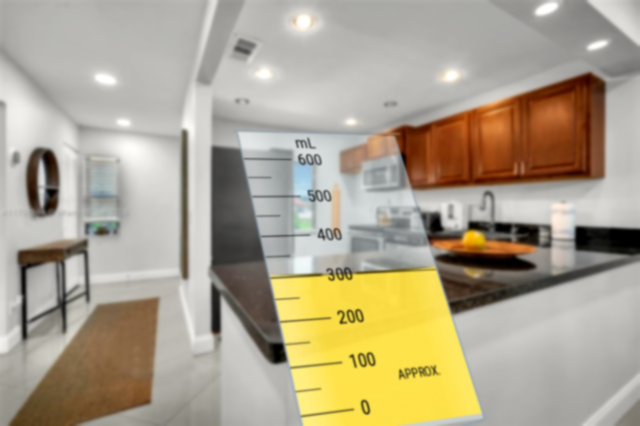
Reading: {"value": 300, "unit": "mL"}
